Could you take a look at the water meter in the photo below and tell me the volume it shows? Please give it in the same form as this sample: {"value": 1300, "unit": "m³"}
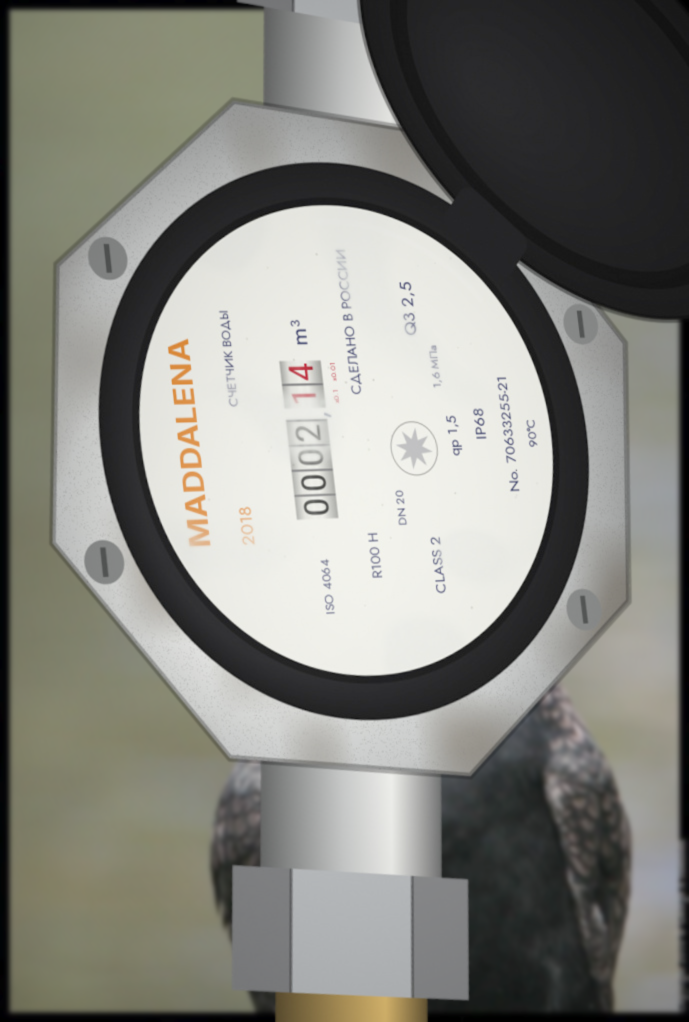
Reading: {"value": 2.14, "unit": "m³"}
